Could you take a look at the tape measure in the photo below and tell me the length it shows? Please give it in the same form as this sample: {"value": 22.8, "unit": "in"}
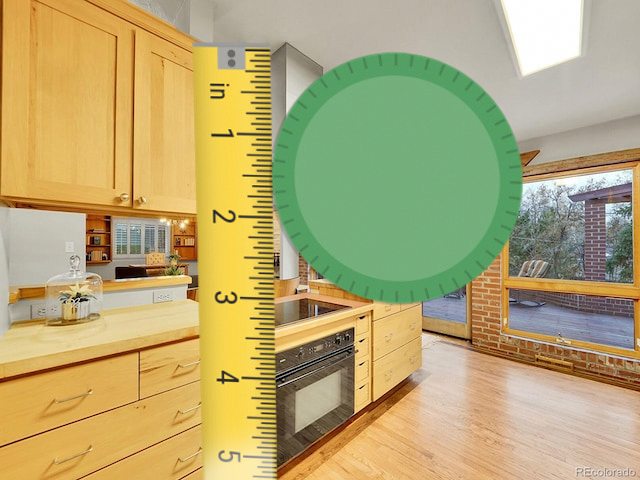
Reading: {"value": 3, "unit": "in"}
